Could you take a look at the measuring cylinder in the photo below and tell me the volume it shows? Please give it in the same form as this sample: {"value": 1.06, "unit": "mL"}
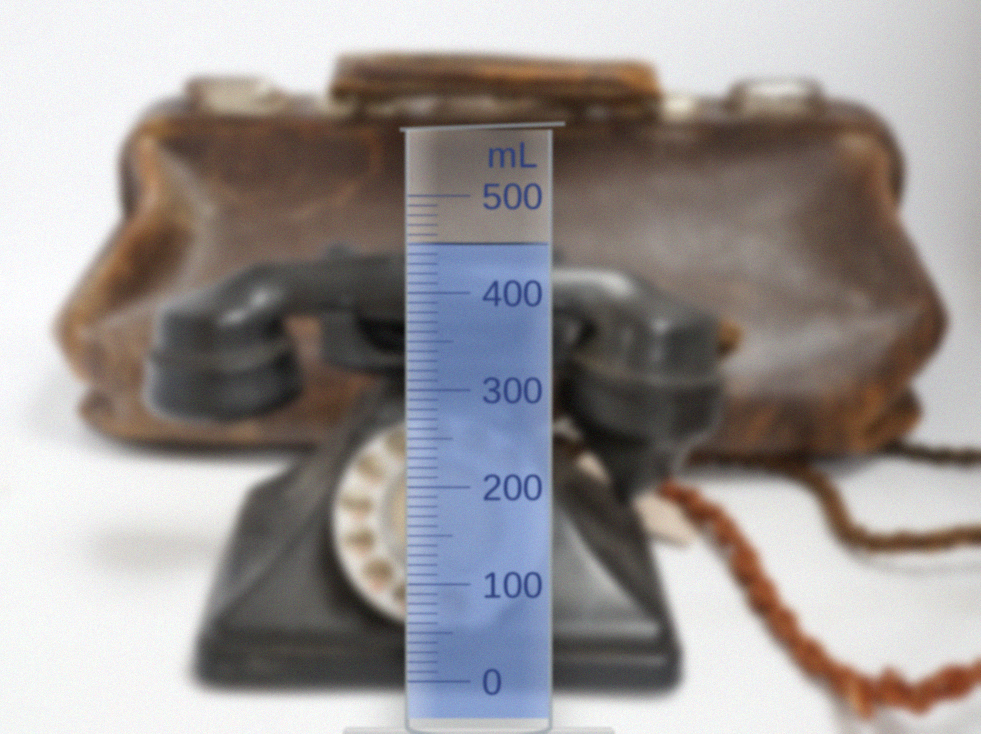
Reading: {"value": 450, "unit": "mL"}
